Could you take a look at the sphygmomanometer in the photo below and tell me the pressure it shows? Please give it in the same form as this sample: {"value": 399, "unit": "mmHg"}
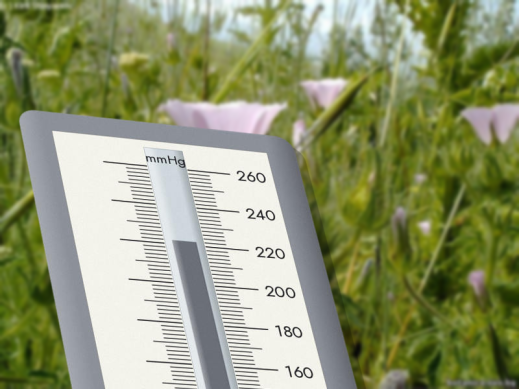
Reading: {"value": 222, "unit": "mmHg"}
